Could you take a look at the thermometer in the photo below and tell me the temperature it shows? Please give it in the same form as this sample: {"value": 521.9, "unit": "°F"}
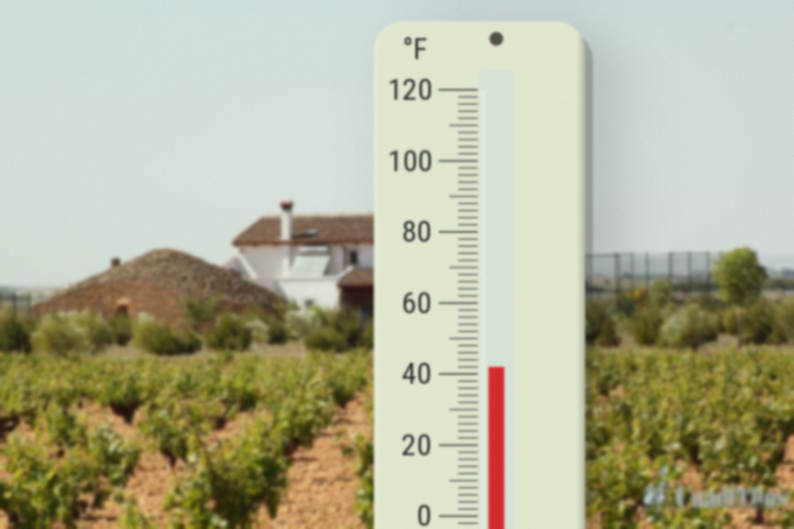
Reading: {"value": 42, "unit": "°F"}
